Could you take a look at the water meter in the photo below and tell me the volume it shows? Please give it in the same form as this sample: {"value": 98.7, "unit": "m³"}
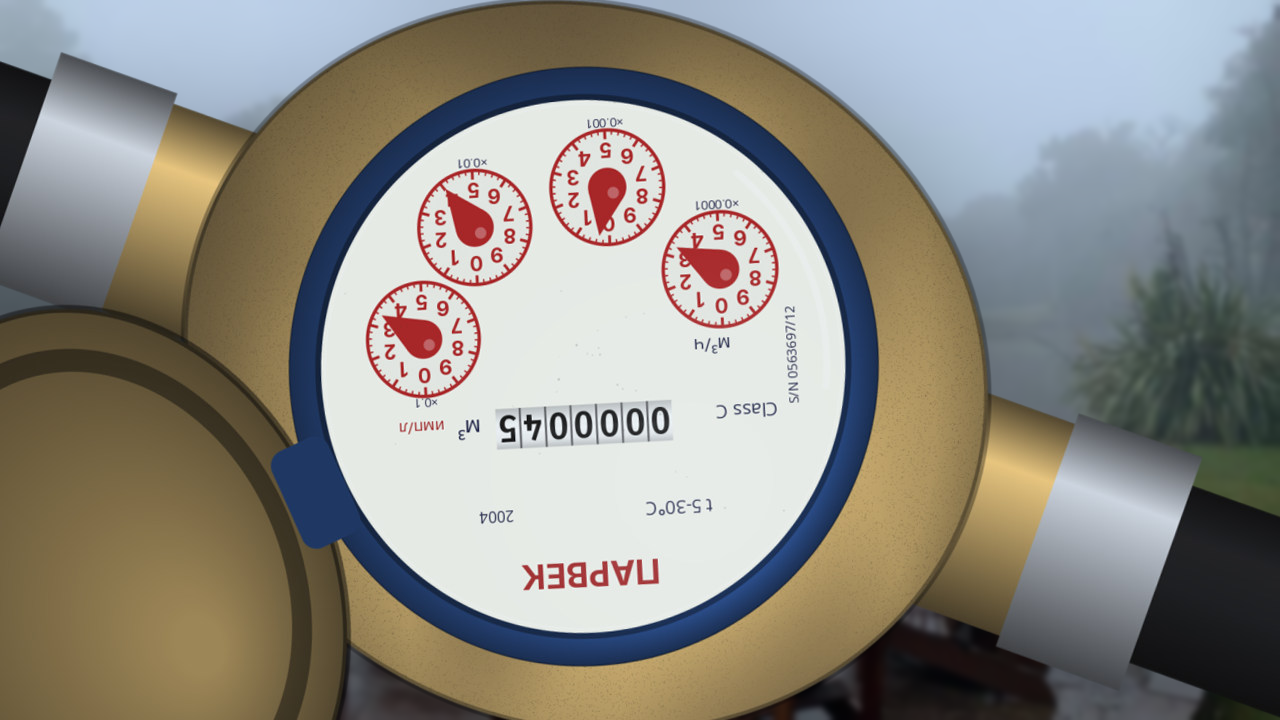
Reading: {"value": 45.3403, "unit": "m³"}
